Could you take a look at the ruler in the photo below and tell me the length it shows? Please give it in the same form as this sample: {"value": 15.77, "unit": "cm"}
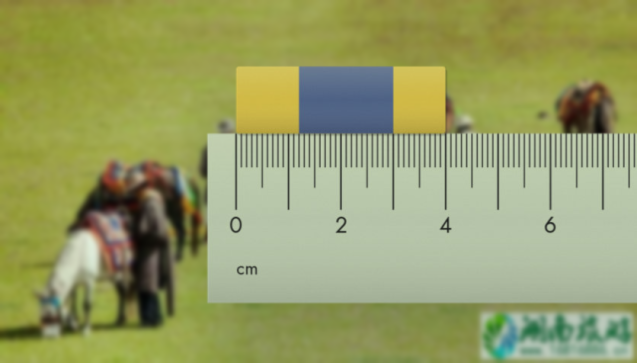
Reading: {"value": 4, "unit": "cm"}
